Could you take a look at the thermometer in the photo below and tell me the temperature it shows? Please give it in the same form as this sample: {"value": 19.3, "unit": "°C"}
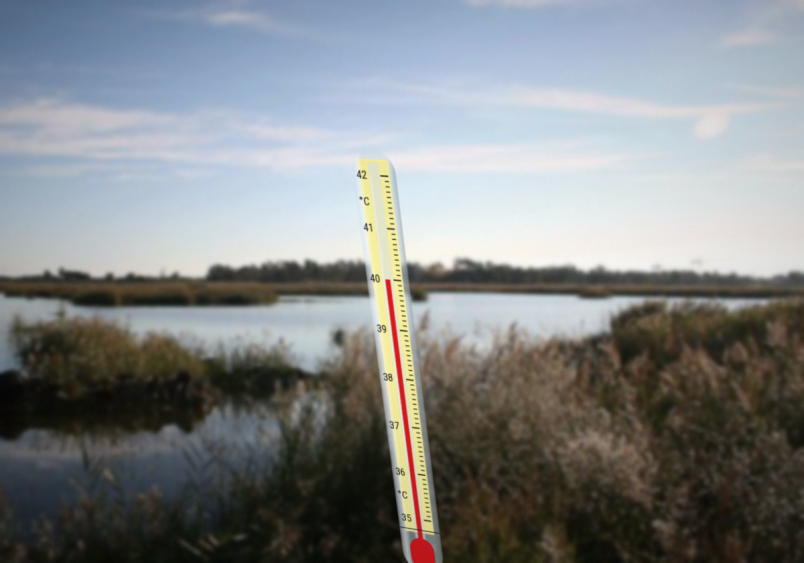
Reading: {"value": 40, "unit": "°C"}
